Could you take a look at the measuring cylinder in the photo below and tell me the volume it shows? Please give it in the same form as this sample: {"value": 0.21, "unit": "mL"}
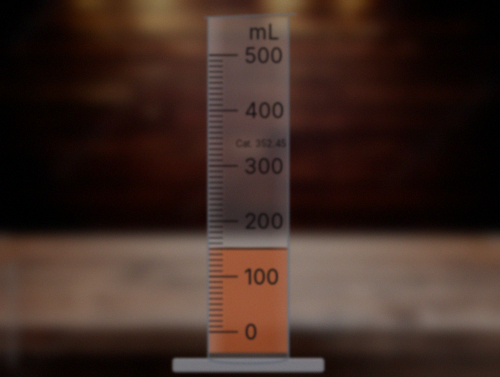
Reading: {"value": 150, "unit": "mL"}
